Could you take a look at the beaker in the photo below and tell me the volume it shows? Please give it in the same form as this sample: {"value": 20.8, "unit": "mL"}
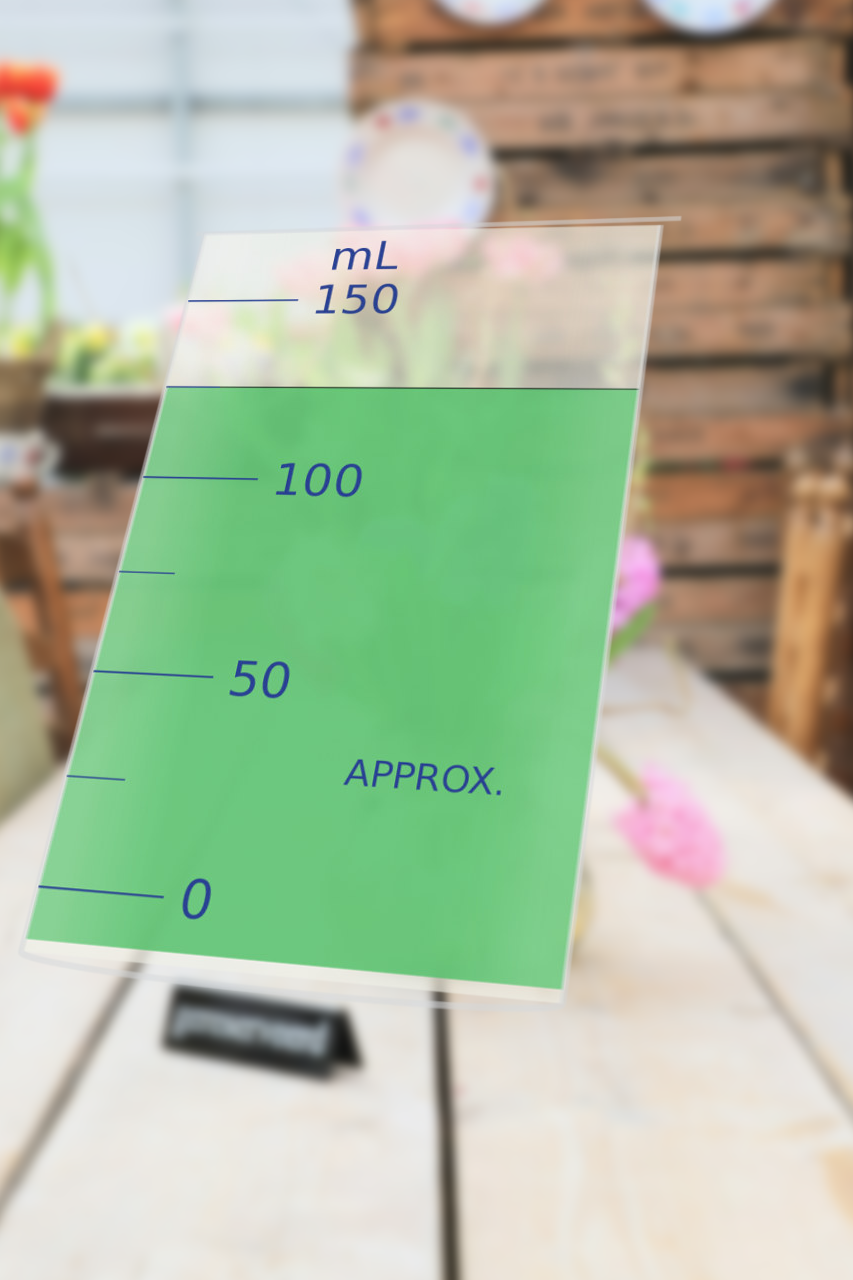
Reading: {"value": 125, "unit": "mL"}
